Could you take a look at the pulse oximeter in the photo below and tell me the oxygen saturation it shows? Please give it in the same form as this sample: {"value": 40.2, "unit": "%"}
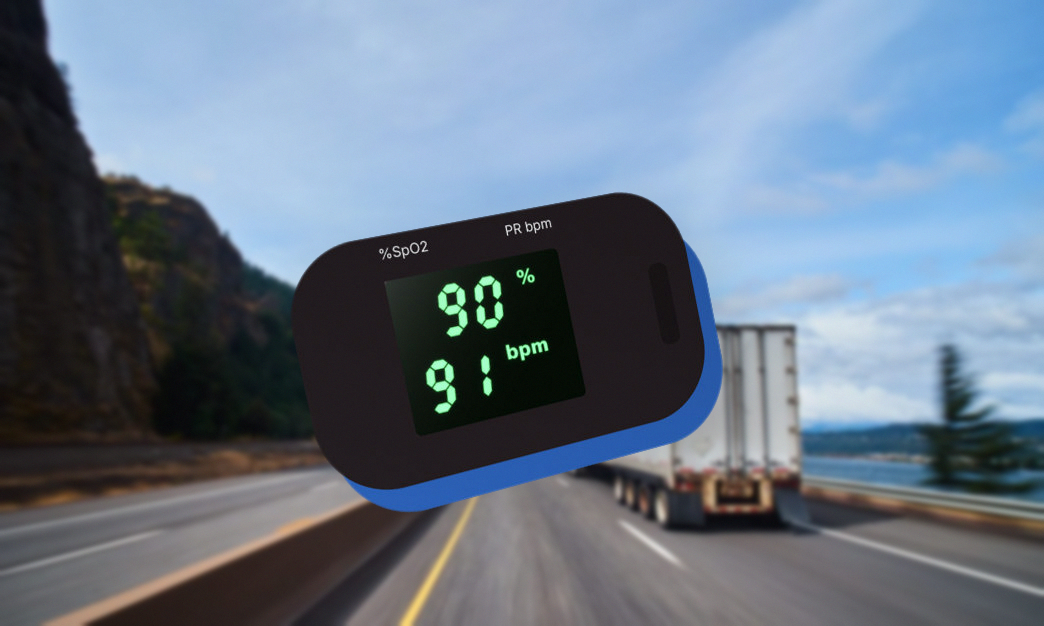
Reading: {"value": 90, "unit": "%"}
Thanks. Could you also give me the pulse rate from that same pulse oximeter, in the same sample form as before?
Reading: {"value": 91, "unit": "bpm"}
